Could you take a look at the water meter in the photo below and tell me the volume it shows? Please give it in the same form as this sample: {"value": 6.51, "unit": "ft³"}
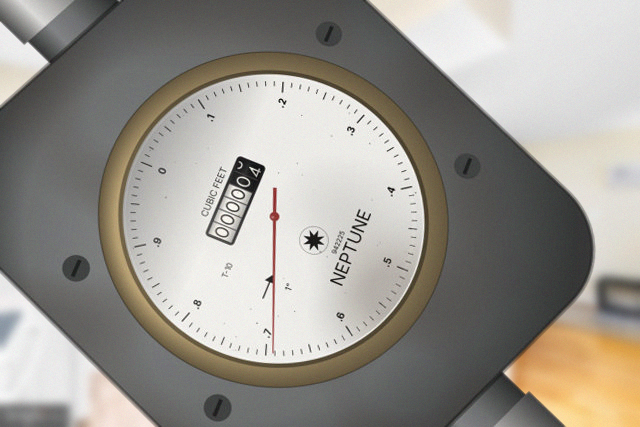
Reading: {"value": 3.69, "unit": "ft³"}
